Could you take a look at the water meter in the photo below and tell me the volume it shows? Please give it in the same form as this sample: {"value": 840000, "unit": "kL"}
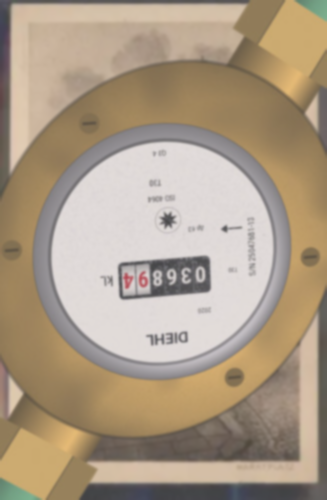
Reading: {"value": 368.94, "unit": "kL"}
